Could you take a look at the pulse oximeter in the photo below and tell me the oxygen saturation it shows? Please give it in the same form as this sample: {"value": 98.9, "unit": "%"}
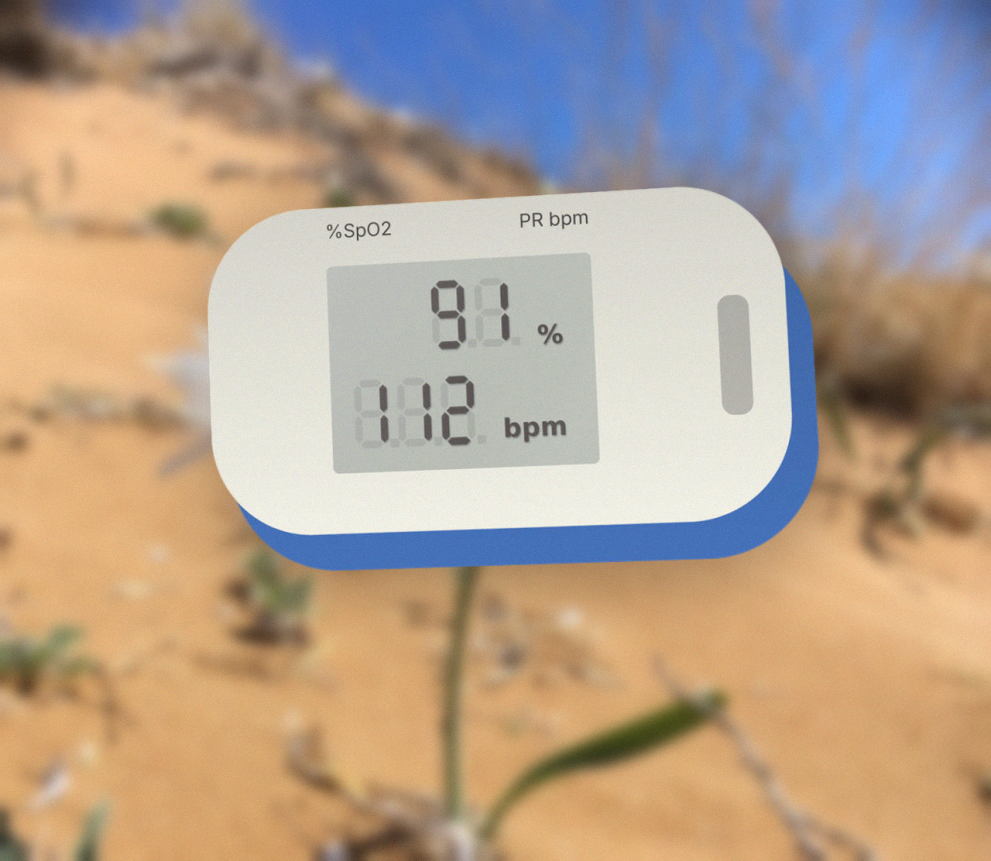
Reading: {"value": 91, "unit": "%"}
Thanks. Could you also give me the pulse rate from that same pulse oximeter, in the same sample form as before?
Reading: {"value": 112, "unit": "bpm"}
